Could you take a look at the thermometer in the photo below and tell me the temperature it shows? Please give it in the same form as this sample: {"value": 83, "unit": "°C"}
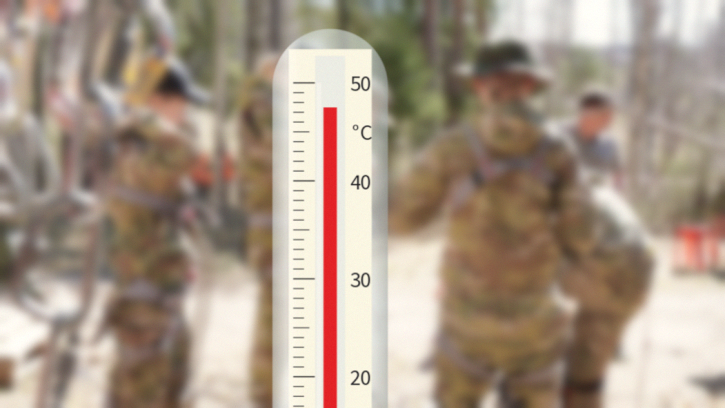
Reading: {"value": 47.5, "unit": "°C"}
